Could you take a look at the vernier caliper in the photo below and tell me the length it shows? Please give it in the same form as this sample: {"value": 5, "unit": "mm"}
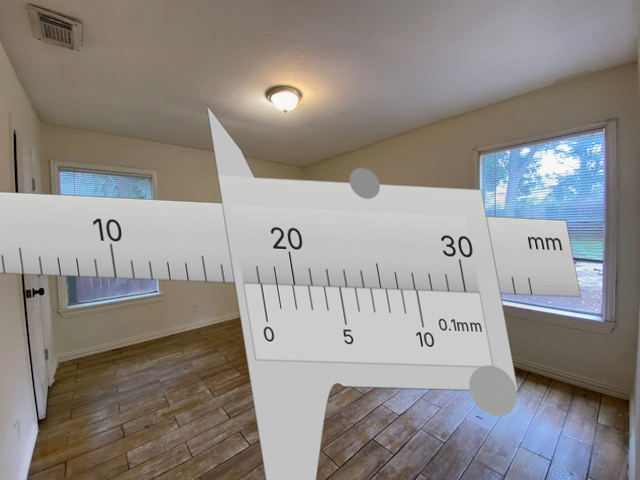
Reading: {"value": 18.1, "unit": "mm"}
